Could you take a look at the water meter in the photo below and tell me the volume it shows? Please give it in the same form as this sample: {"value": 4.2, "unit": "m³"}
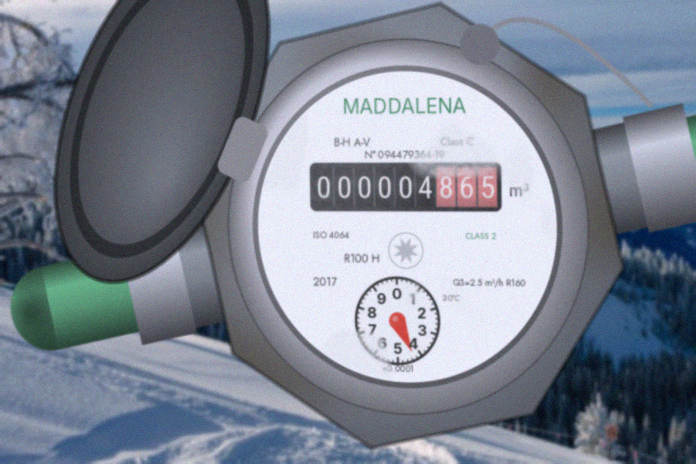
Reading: {"value": 4.8654, "unit": "m³"}
